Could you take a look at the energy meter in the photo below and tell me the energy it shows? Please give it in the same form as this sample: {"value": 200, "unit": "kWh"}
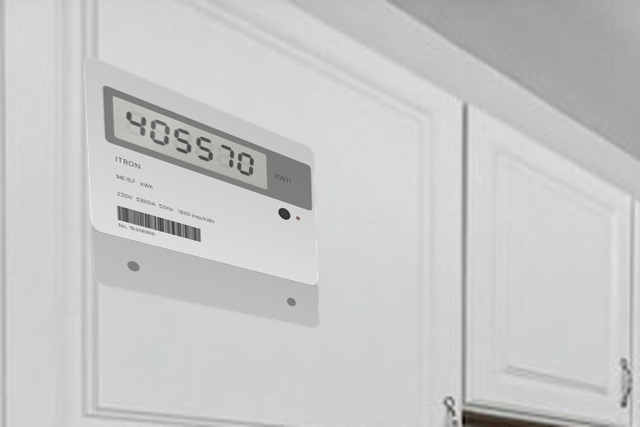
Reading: {"value": 405570, "unit": "kWh"}
